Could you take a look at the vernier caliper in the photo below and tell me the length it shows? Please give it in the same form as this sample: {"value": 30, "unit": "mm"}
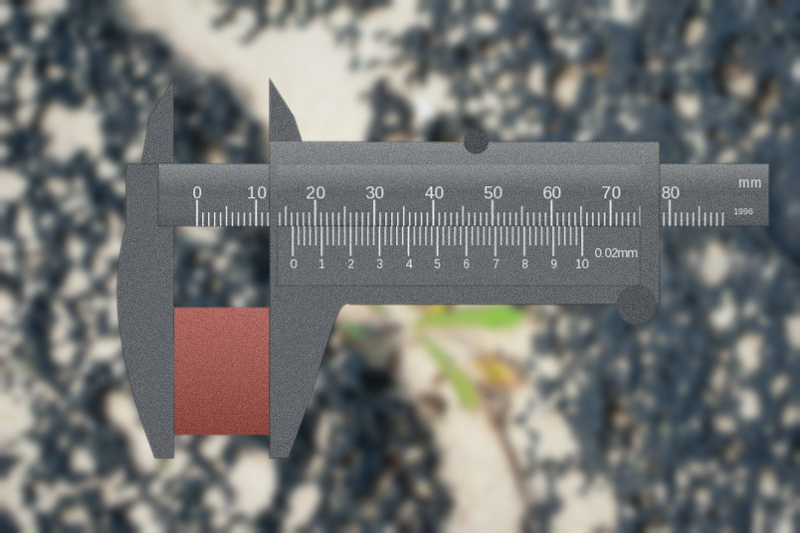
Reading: {"value": 16.2, "unit": "mm"}
